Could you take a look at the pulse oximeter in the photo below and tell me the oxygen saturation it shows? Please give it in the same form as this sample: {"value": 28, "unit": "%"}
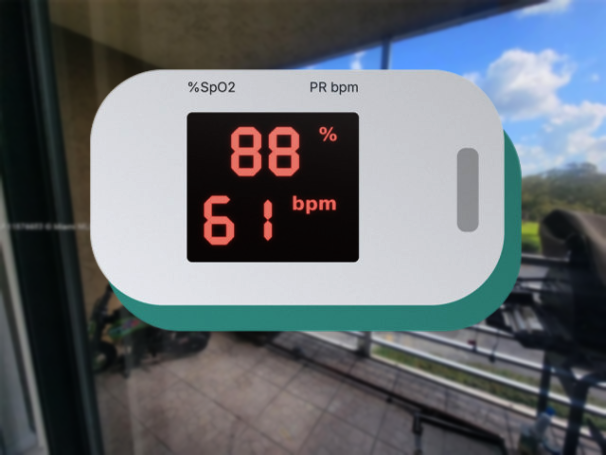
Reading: {"value": 88, "unit": "%"}
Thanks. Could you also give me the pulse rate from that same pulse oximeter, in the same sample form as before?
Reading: {"value": 61, "unit": "bpm"}
